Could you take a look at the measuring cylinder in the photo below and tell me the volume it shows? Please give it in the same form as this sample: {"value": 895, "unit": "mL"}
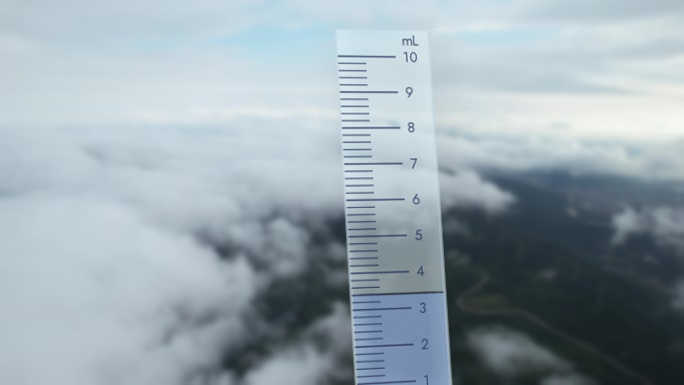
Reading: {"value": 3.4, "unit": "mL"}
